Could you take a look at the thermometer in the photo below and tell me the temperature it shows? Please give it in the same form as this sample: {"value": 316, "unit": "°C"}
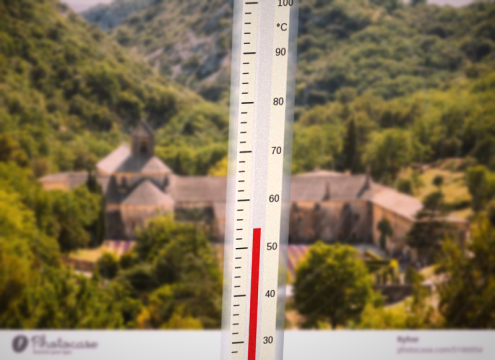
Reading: {"value": 54, "unit": "°C"}
